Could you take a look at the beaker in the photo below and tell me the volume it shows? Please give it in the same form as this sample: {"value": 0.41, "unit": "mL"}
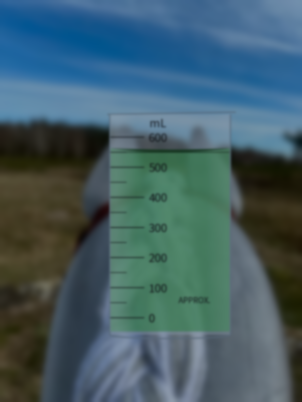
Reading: {"value": 550, "unit": "mL"}
